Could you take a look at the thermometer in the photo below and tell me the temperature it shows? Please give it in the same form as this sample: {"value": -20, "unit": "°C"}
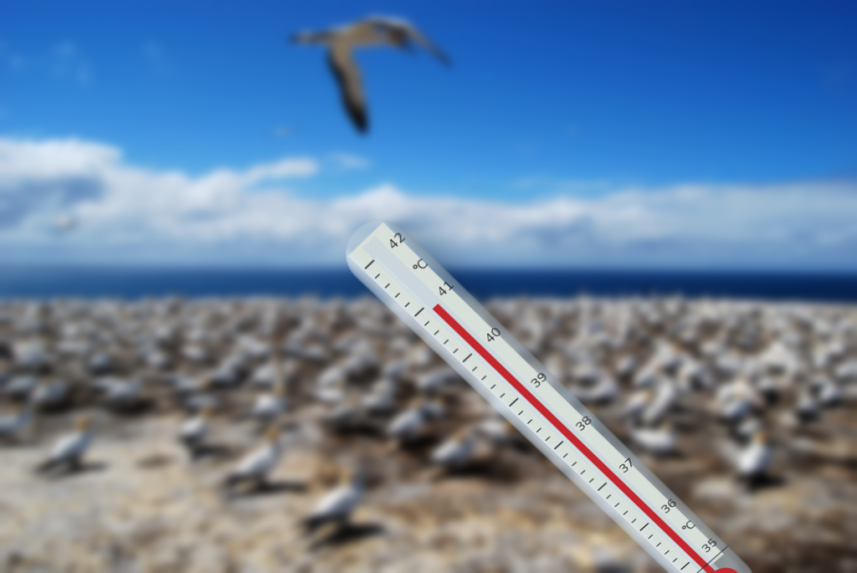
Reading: {"value": 40.9, "unit": "°C"}
